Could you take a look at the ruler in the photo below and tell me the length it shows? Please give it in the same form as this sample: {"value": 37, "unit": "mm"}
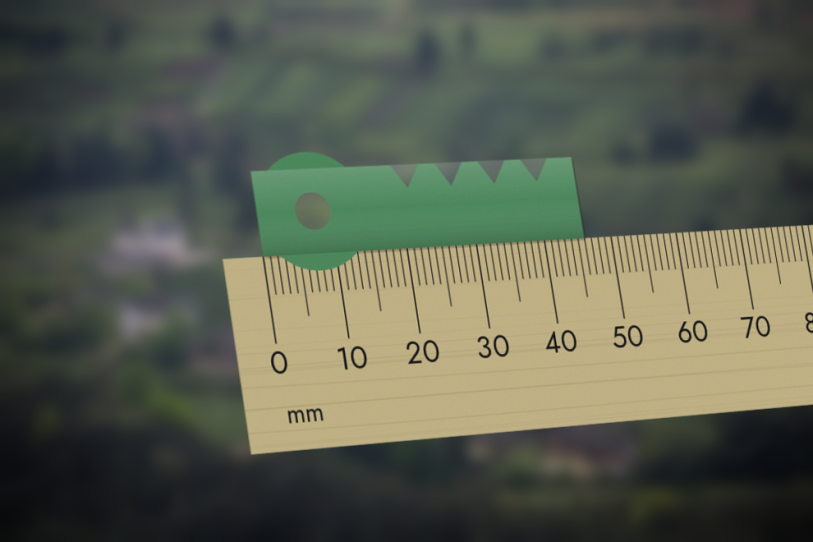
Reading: {"value": 46, "unit": "mm"}
